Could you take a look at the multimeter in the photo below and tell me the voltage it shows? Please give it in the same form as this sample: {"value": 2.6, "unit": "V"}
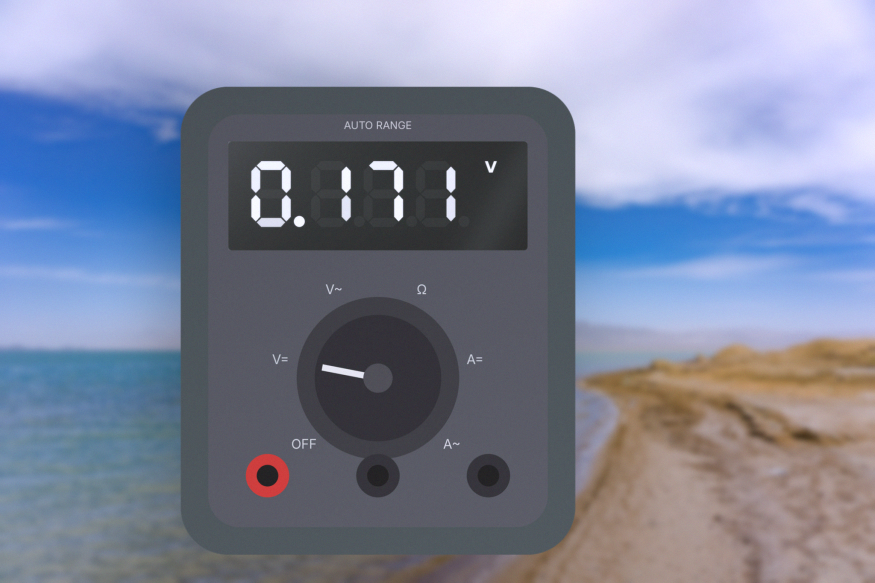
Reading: {"value": 0.171, "unit": "V"}
